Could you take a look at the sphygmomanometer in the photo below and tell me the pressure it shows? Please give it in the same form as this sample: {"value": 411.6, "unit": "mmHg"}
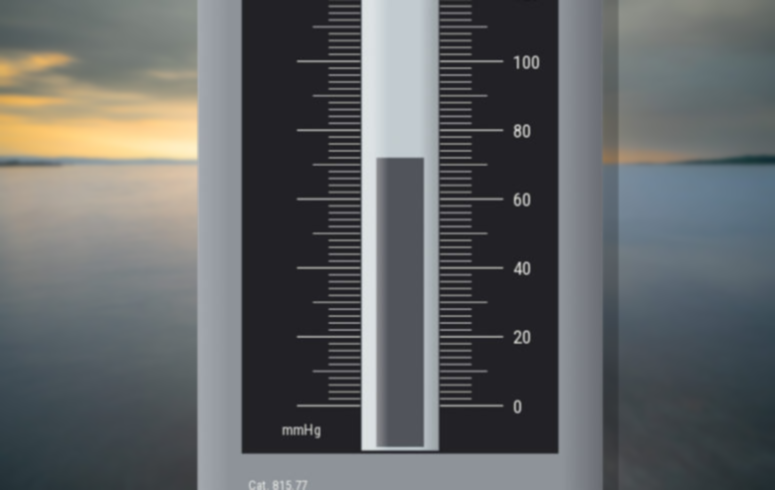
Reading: {"value": 72, "unit": "mmHg"}
